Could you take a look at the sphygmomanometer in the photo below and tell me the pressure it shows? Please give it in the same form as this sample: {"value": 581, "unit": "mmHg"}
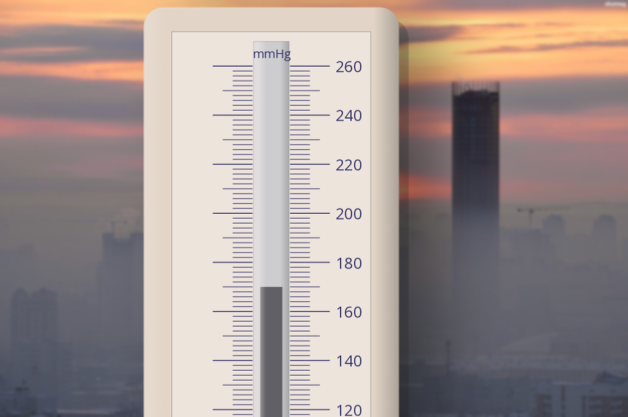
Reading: {"value": 170, "unit": "mmHg"}
